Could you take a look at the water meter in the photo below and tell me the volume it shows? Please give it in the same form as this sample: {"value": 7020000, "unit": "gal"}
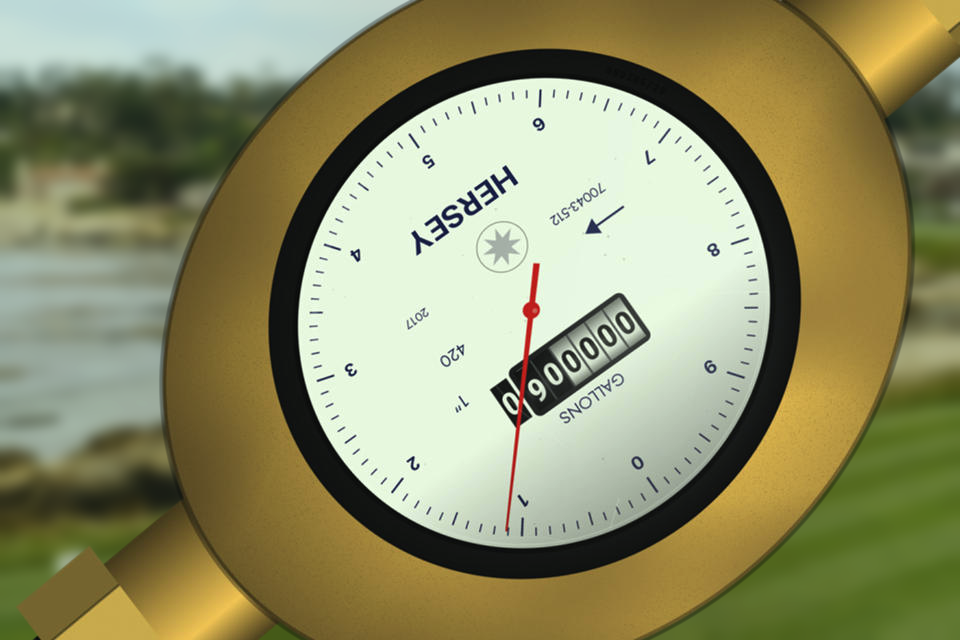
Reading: {"value": 61.1, "unit": "gal"}
